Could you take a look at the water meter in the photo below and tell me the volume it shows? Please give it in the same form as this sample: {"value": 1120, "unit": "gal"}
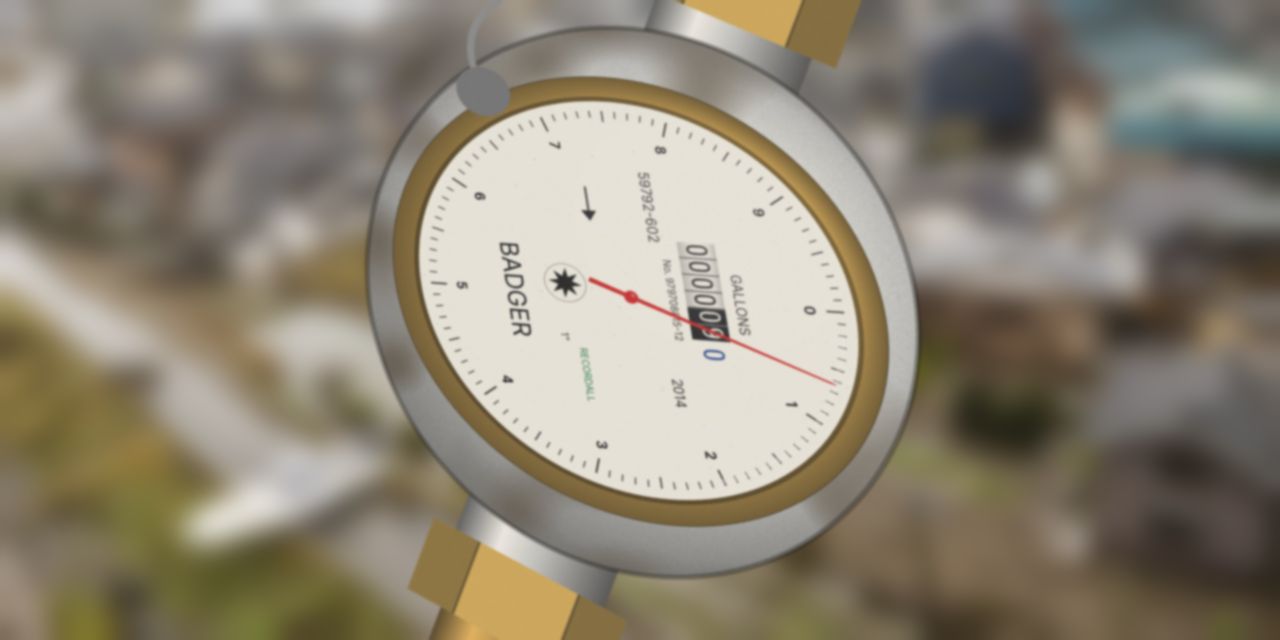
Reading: {"value": 90.6, "unit": "gal"}
